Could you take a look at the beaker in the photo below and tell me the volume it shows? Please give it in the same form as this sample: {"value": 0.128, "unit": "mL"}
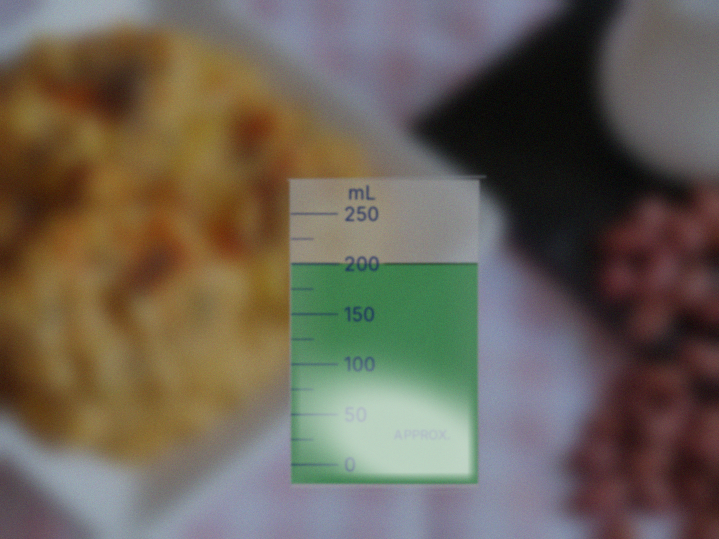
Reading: {"value": 200, "unit": "mL"}
